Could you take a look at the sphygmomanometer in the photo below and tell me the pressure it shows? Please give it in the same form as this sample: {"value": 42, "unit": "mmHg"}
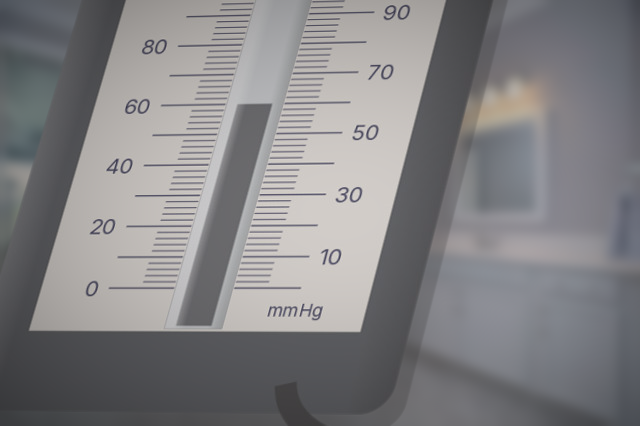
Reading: {"value": 60, "unit": "mmHg"}
